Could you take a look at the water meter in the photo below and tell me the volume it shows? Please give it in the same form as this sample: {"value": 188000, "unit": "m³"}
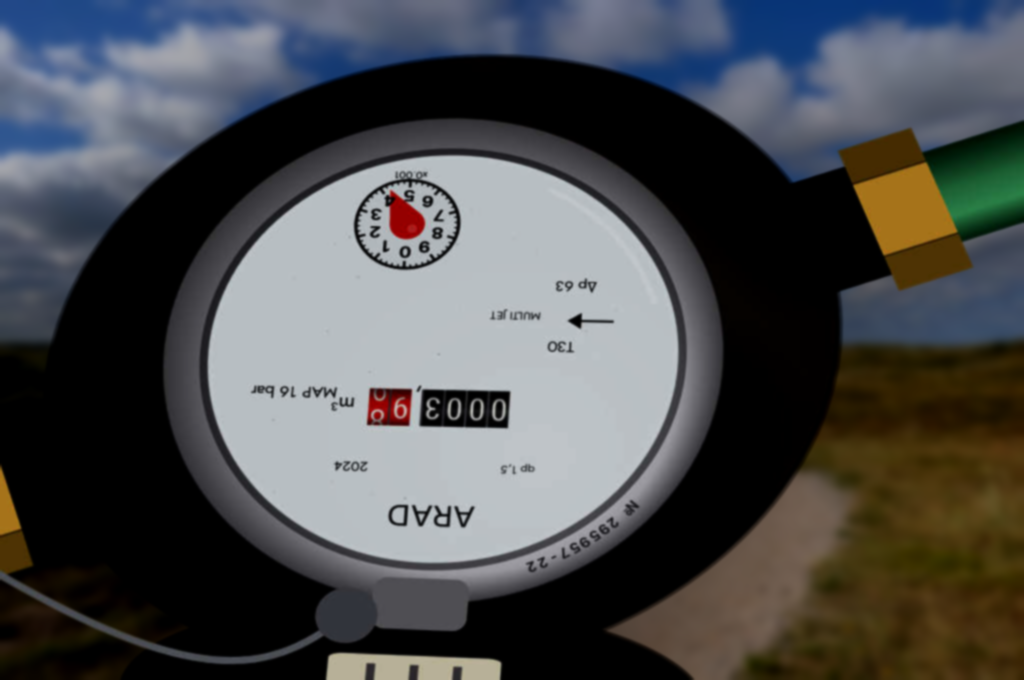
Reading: {"value": 3.984, "unit": "m³"}
